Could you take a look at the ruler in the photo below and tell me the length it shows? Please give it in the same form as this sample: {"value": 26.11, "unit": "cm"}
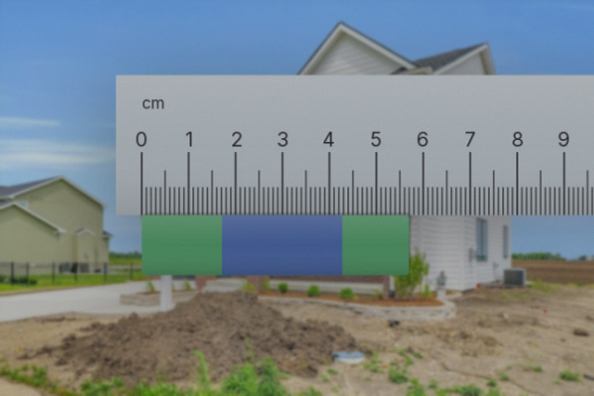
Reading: {"value": 5.7, "unit": "cm"}
